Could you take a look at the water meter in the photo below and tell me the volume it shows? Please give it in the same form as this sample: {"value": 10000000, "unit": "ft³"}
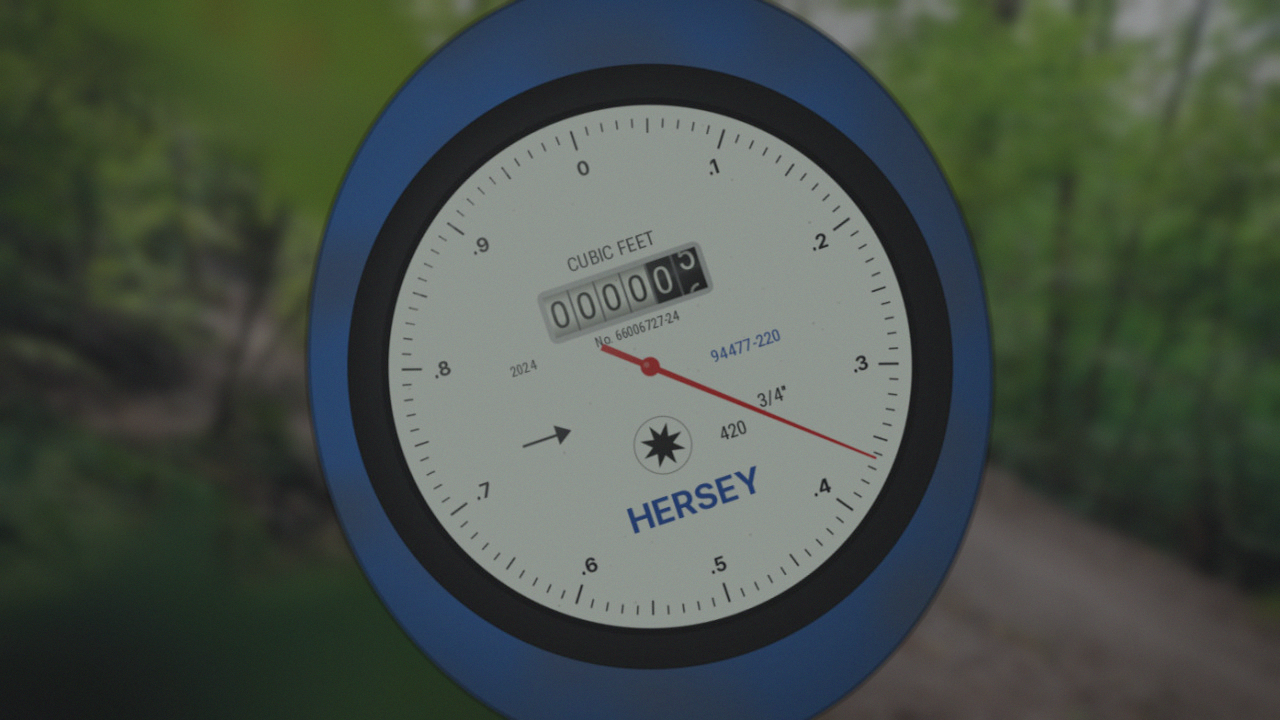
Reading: {"value": 5.36, "unit": "ft³"}
